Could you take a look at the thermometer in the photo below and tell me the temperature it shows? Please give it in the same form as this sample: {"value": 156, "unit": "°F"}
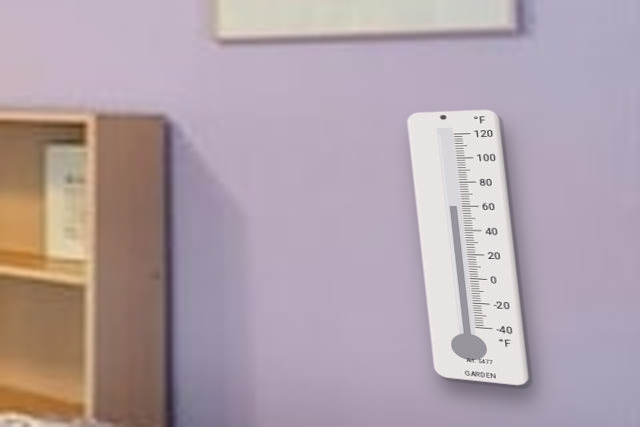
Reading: {"value": 60, "unit": "°F"}
